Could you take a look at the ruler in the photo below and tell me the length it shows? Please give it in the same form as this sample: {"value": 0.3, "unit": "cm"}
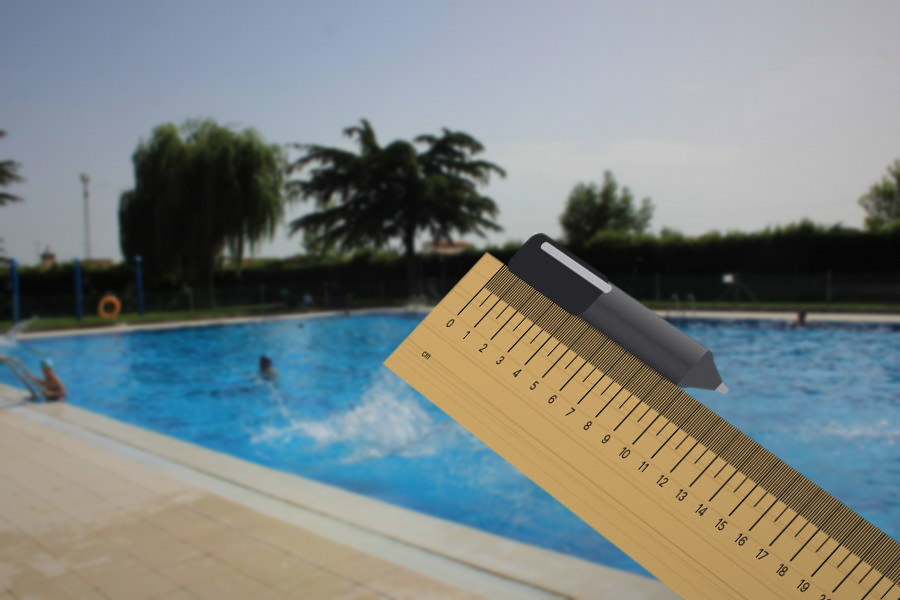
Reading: {"value": 11.5, "unit": "cm"}
